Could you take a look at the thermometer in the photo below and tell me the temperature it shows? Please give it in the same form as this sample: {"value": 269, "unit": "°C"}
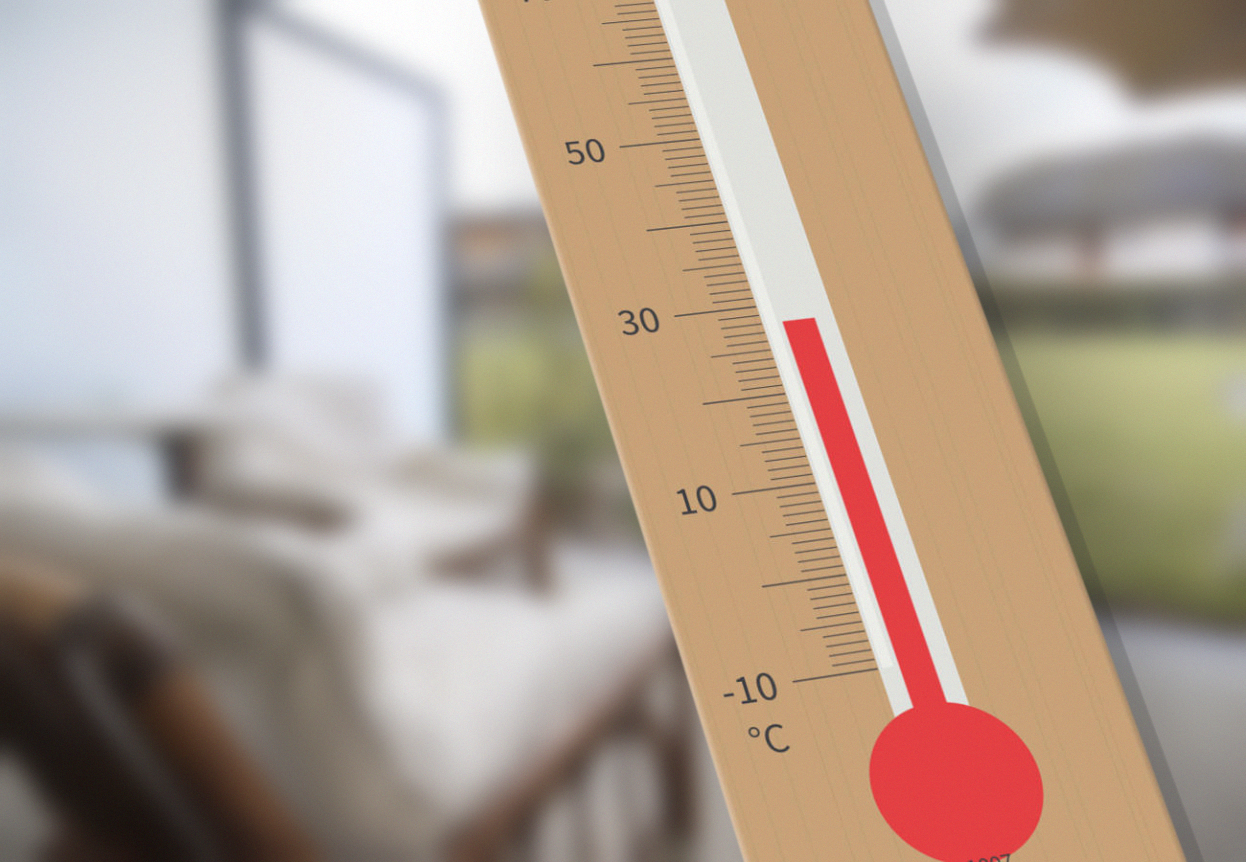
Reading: {"value": 28, "unit": "°C"}
